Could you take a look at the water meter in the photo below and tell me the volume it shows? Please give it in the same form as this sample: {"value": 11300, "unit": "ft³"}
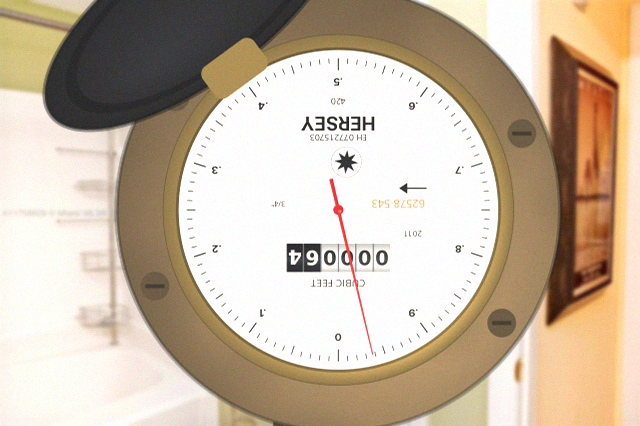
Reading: {"value": 63.96, "unit": "ft³"}
